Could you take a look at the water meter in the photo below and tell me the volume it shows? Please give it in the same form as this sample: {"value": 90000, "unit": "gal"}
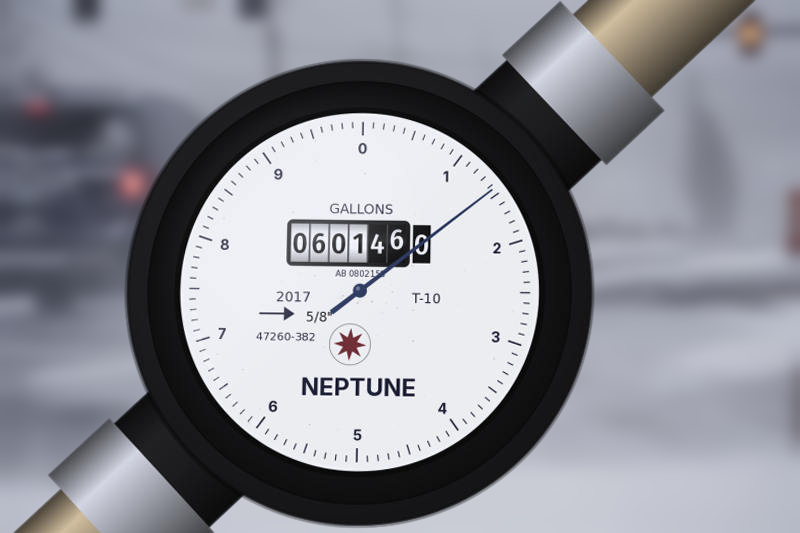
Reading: {"value": 601461.4, "unit": "gal"}
